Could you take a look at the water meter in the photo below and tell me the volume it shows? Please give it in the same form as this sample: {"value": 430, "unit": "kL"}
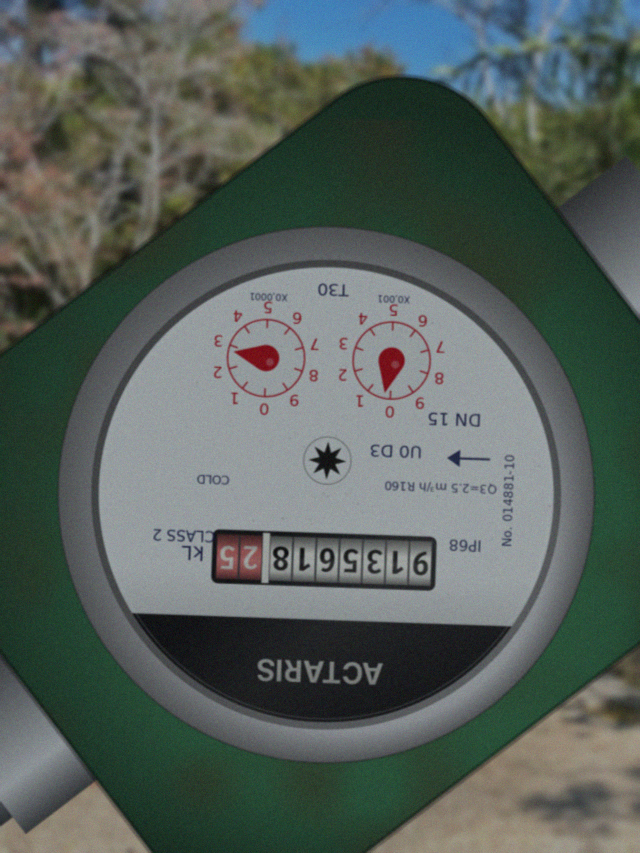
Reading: {"value": 9135618.2502, "unit": "kL"}
